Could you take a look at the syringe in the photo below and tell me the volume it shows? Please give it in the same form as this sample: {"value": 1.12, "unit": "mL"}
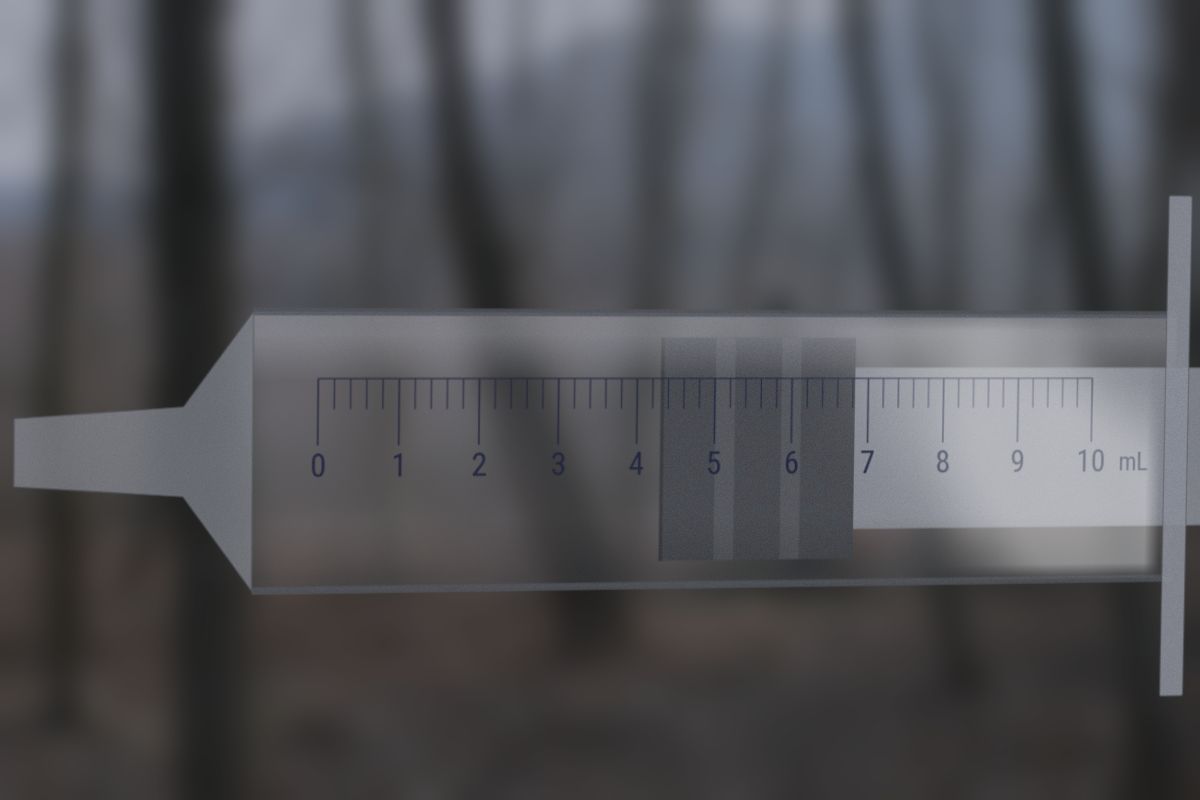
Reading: {"value": 4.3, "unit": "mL"}
